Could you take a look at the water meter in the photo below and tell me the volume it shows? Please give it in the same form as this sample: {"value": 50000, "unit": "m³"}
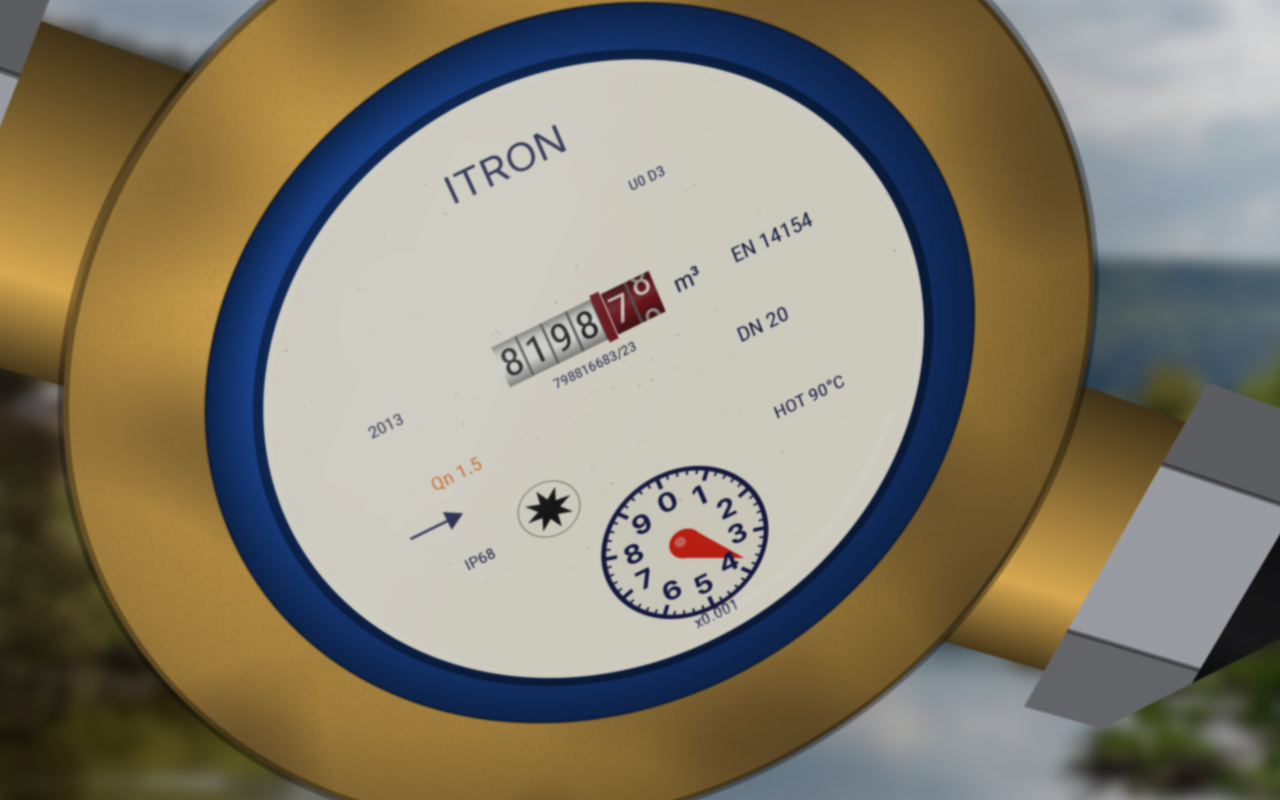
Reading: {"value": 8198.783, "unit": "m³"}
